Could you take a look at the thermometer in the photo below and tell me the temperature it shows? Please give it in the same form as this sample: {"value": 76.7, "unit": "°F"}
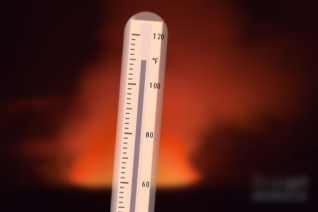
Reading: {"value": 110, "unit": "°F"}
